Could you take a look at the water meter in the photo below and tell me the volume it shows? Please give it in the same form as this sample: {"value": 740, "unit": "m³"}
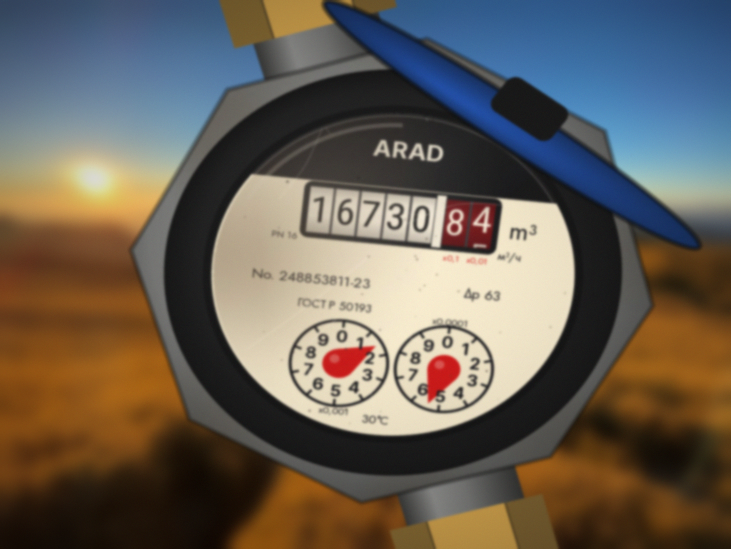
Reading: {"value": 16730.8415, "unit": "m³"}
